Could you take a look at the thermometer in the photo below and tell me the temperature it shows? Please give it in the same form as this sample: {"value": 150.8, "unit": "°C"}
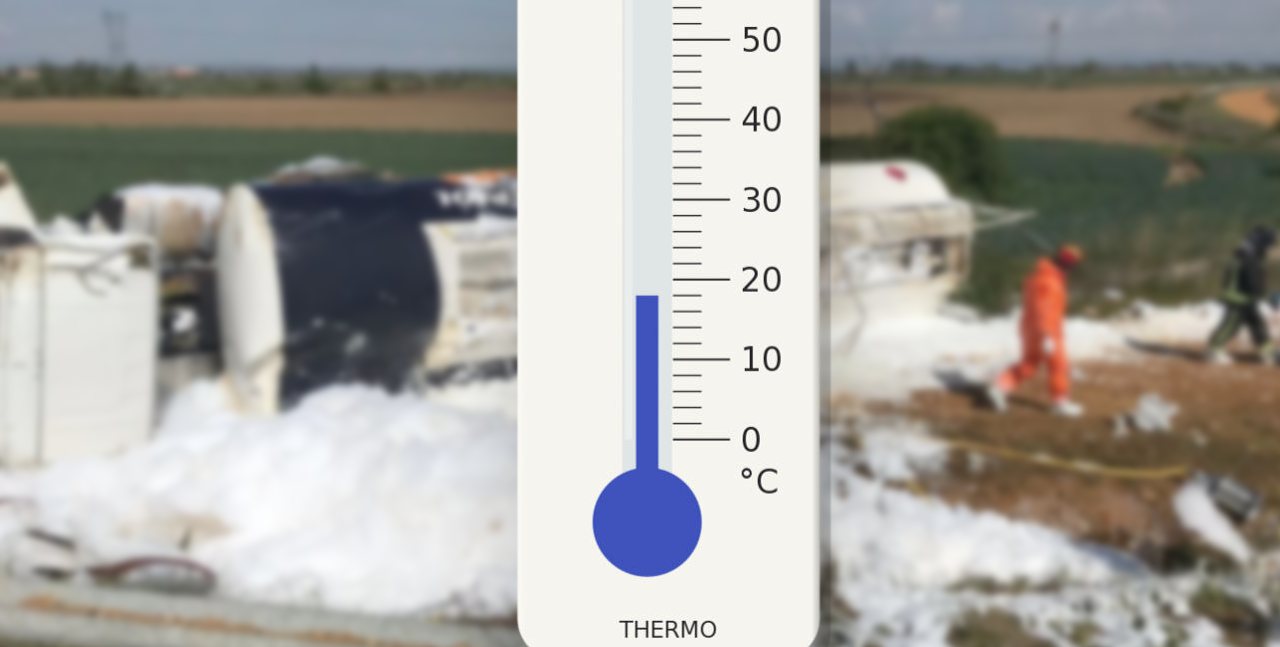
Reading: {"value": 18, "unit": "°C"}
